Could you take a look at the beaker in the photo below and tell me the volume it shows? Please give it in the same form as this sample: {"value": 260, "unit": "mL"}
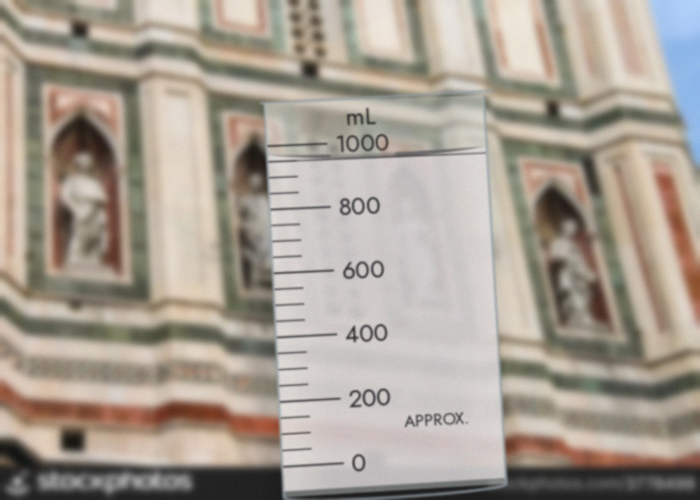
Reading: {"value": 950, "unit": "mL"}
